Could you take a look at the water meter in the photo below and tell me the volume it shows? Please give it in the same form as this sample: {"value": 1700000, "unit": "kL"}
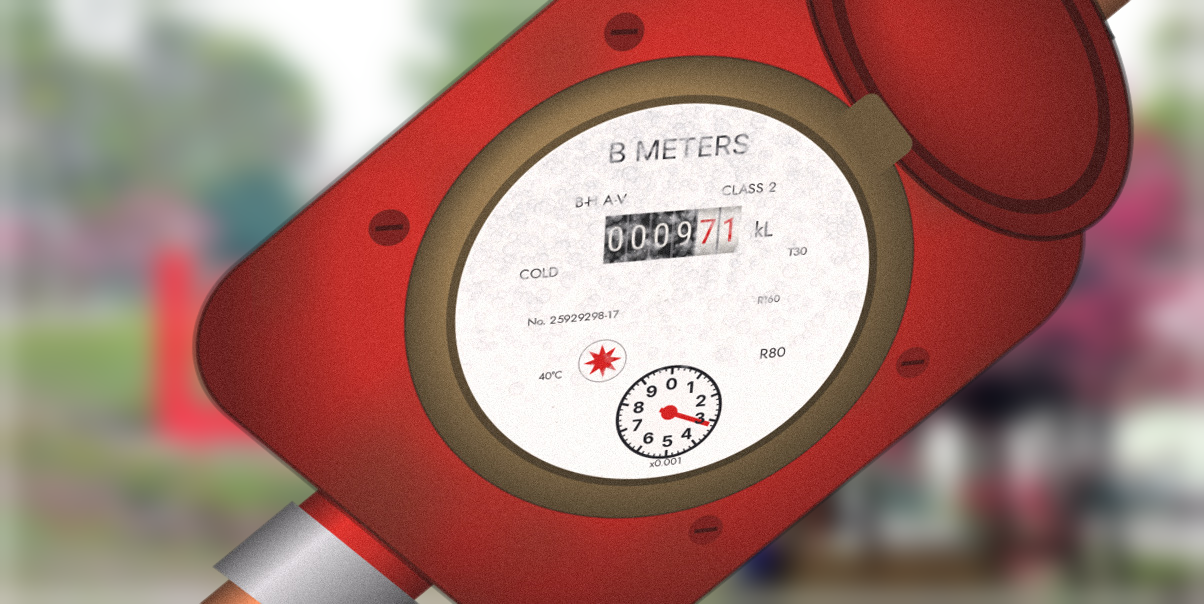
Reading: {"value": 9.713, "unit": "kL"}
